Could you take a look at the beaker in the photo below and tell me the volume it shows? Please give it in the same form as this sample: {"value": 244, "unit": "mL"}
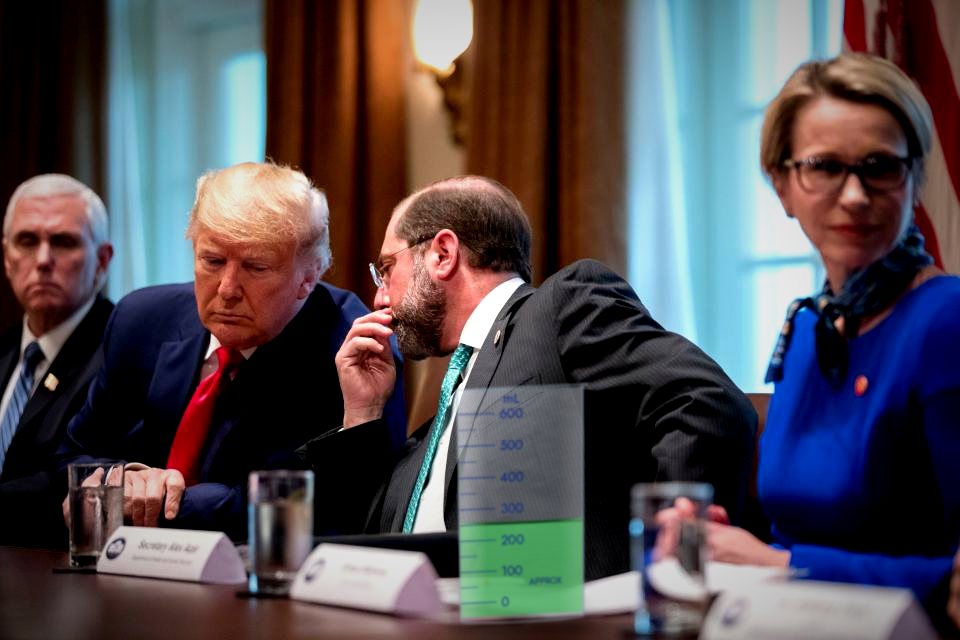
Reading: {"value": 250, "unit": "mL"}
